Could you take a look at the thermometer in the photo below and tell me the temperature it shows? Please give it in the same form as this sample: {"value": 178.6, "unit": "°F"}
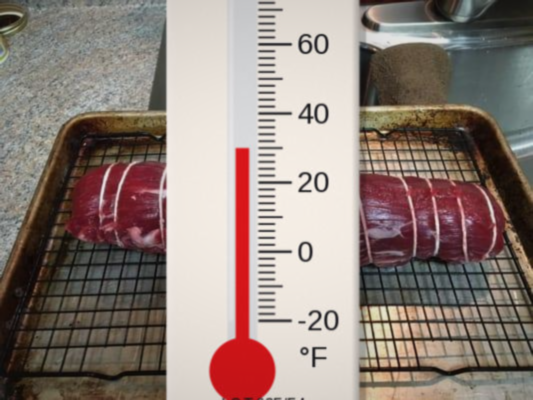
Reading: {"value": 30, "unit": "°F"}
